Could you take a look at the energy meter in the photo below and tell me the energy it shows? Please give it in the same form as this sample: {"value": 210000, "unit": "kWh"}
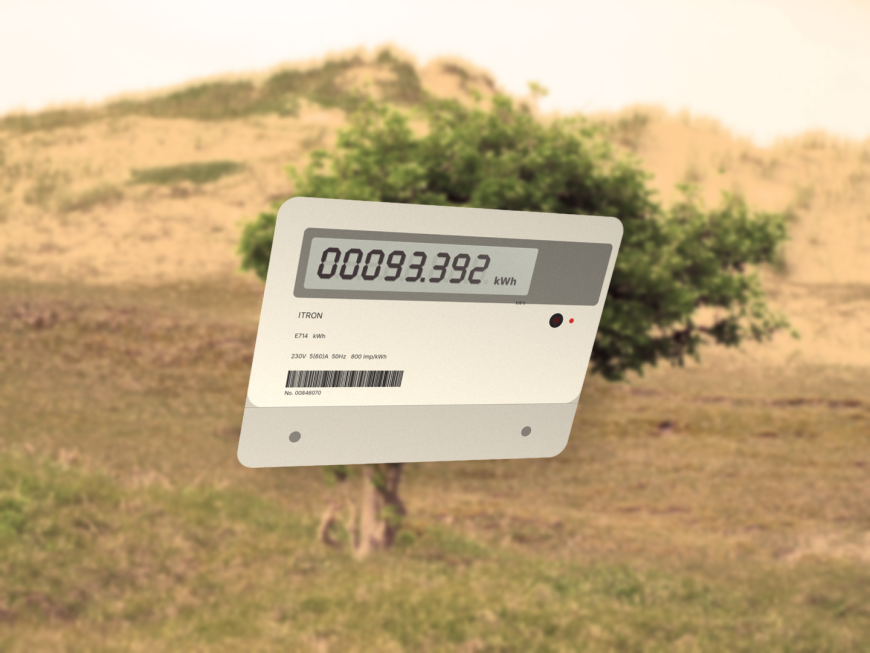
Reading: {"value": 93.392, "unit": "kWh"}
